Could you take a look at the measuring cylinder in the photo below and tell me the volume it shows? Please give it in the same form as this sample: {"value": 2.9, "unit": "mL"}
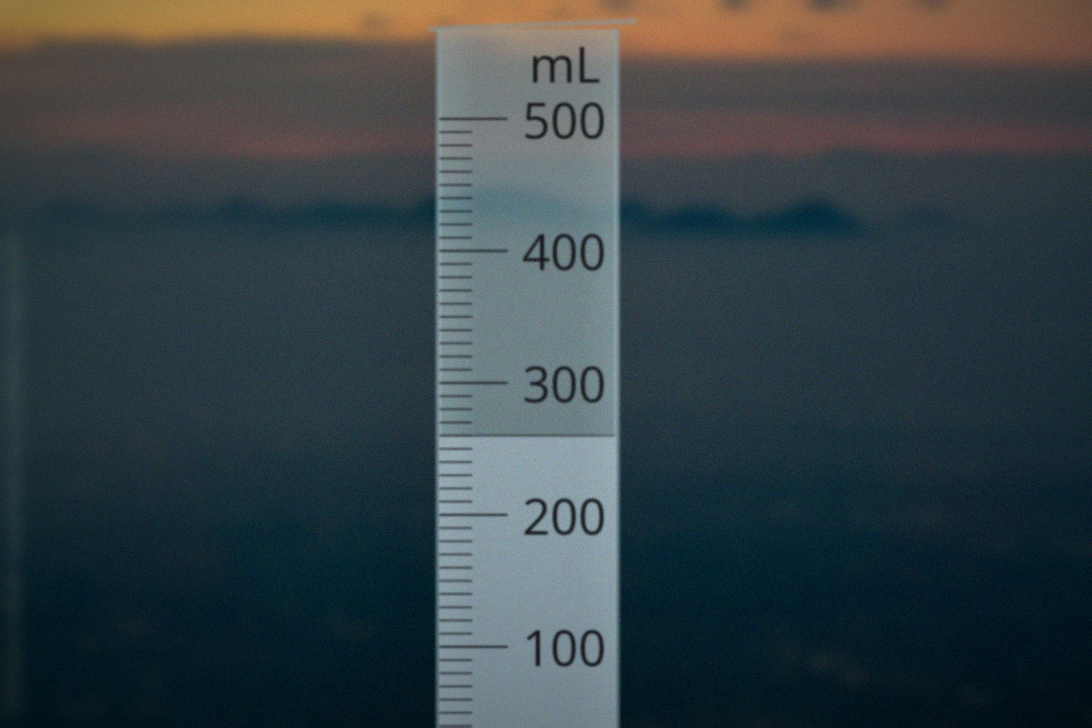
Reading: {"value": 260, "unit": "mL"}
